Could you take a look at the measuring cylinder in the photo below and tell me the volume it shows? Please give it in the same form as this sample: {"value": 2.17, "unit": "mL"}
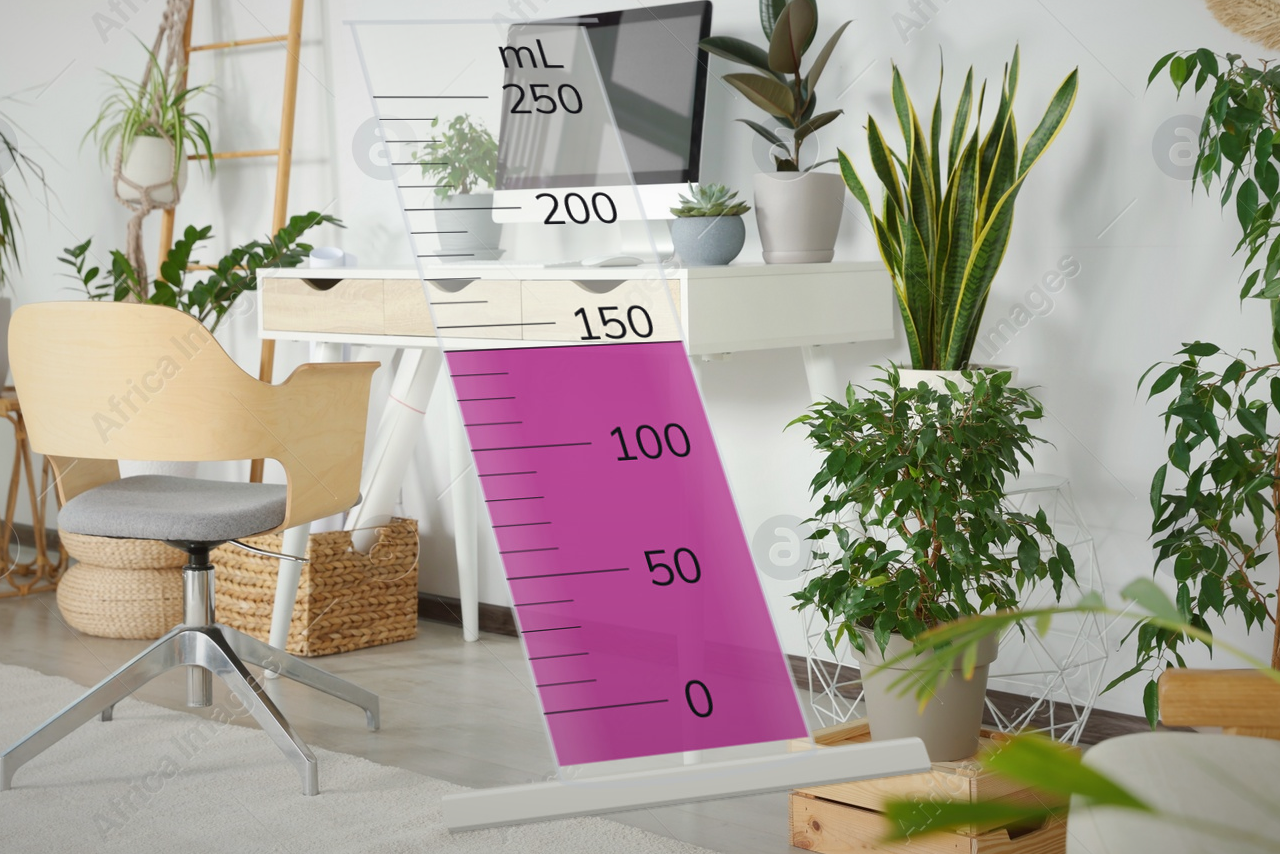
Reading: {"value": 140, "unit": "mL"}
